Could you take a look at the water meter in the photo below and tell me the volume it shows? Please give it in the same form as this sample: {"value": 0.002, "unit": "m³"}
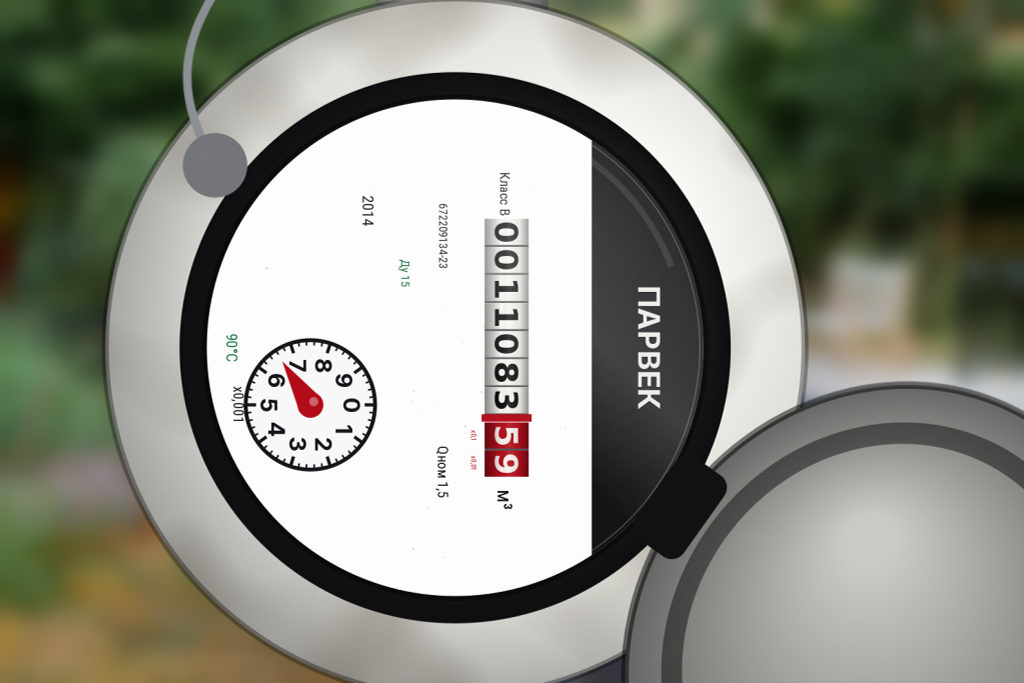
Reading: {"value": 11083.596, "unit": "m³"}
